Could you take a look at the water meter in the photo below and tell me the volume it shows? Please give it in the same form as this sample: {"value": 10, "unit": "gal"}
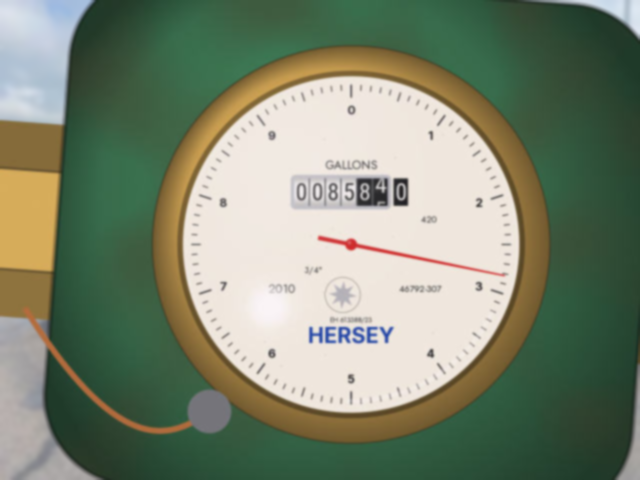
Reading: {"value": 85842.8, "unit": "gal"}
